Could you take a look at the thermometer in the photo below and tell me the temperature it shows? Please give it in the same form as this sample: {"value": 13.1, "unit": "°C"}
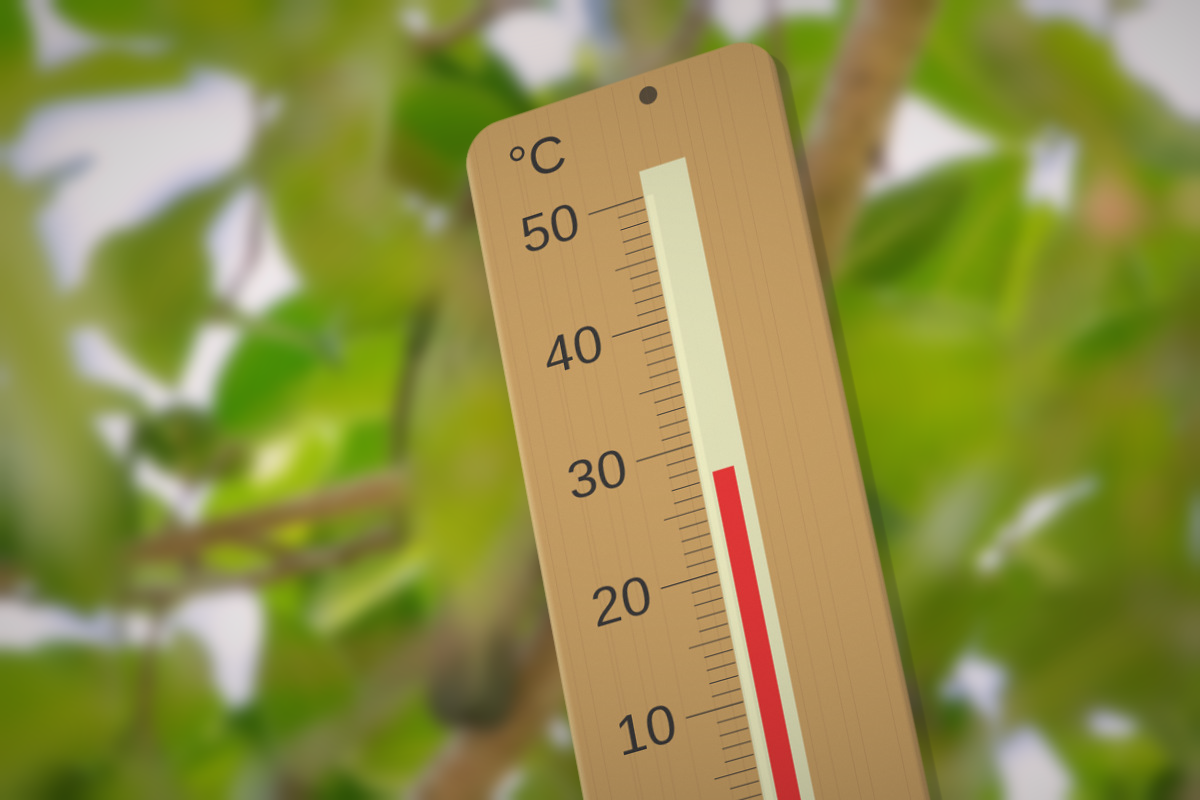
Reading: {"value": 27.5, "unit": "°C"}
